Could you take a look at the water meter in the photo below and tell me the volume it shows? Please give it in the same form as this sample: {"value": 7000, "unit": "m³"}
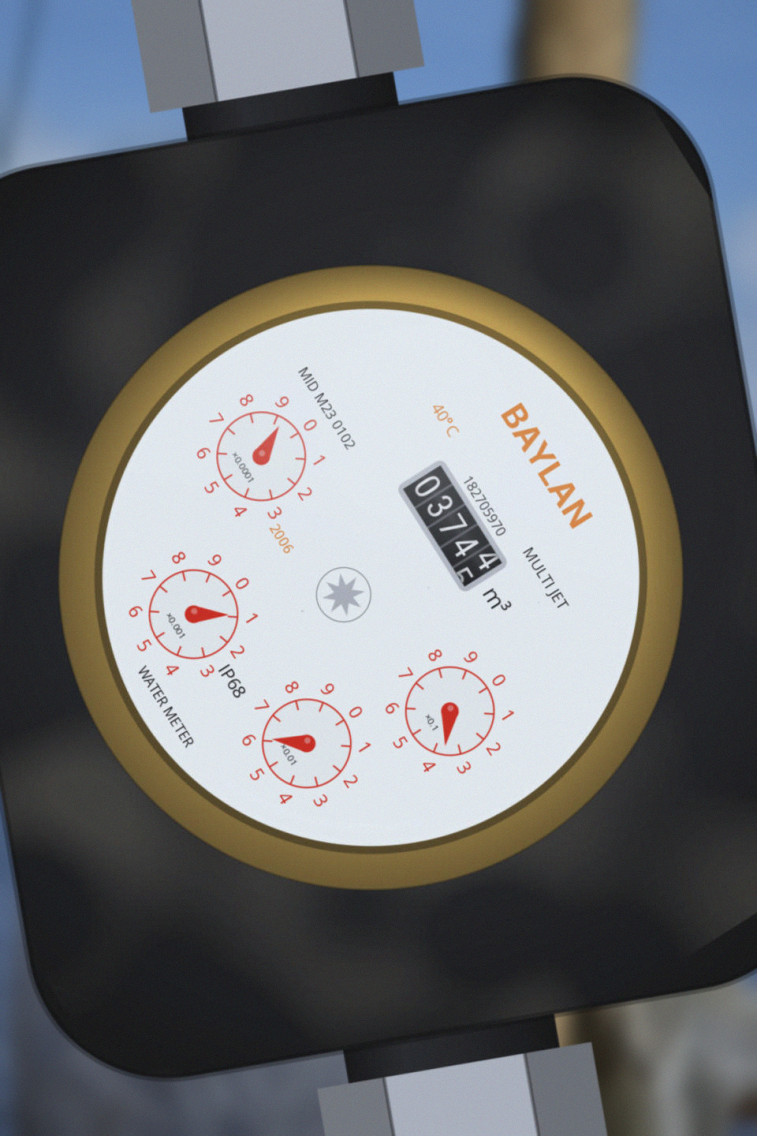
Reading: {"value": 3744.3609, "unit": "m³"}
